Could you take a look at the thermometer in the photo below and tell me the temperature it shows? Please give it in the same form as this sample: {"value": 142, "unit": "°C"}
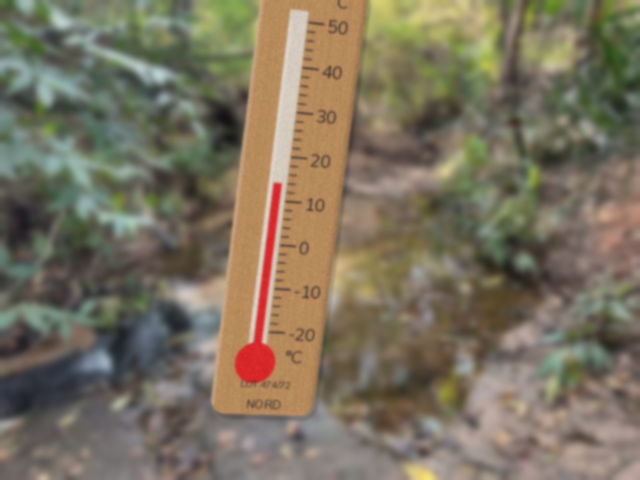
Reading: {"value": 14, "unit": "°C"}
